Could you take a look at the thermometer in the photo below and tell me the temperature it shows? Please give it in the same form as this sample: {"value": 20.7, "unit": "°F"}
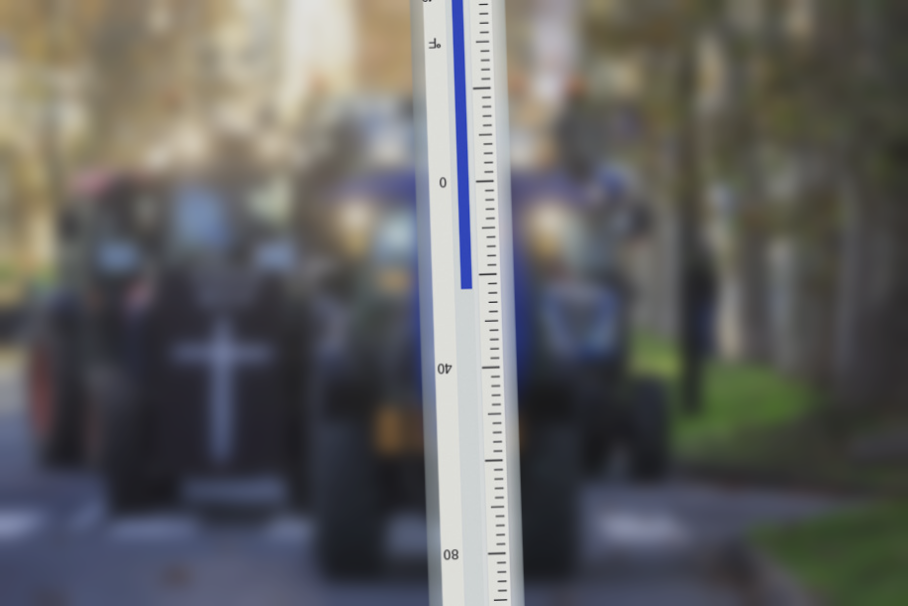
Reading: {"value": 23, "unit": "°F"}
